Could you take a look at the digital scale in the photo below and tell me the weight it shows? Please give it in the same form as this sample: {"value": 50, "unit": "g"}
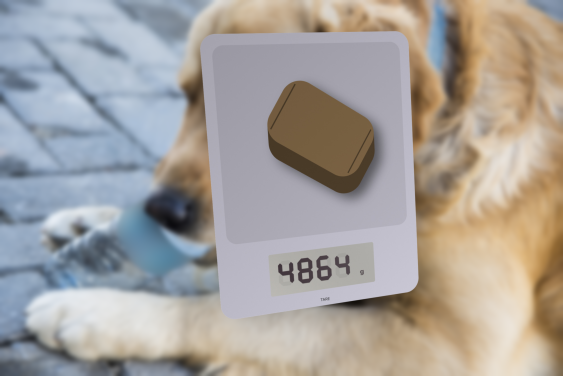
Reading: {"value": 4864, "unit": "g"}
